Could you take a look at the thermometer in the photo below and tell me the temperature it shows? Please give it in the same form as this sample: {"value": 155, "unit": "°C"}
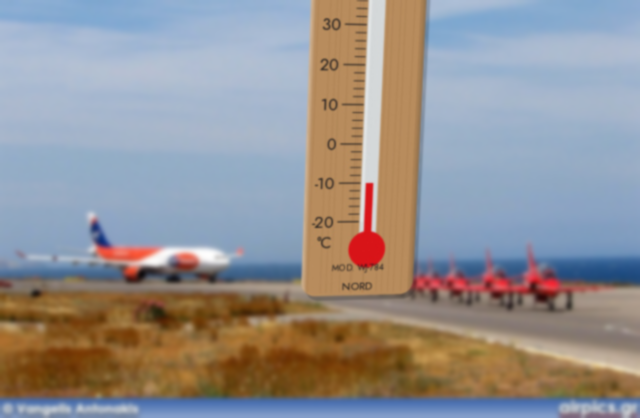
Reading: {"value": -10, "unit": "°C"}
